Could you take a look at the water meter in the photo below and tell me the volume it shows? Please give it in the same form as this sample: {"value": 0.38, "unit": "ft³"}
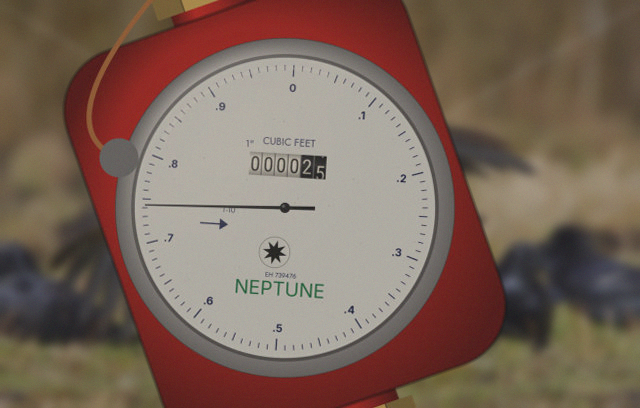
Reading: {"value": 24.74, "unit": "ft³"}
